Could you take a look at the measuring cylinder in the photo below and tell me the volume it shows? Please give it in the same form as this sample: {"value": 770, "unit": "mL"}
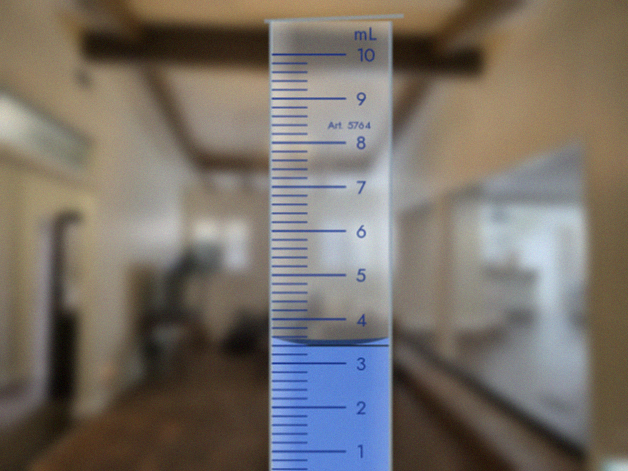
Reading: {"value": 3.4, "unit": "mL"}
